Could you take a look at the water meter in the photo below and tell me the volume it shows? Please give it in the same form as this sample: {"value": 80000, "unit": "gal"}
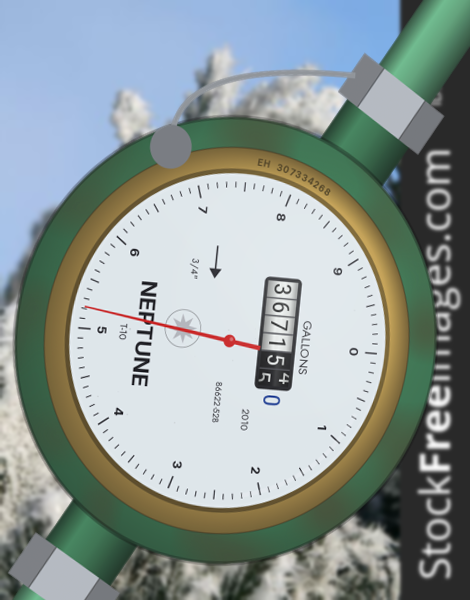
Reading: {"value": 3671545.2, "unit": "gal"}
